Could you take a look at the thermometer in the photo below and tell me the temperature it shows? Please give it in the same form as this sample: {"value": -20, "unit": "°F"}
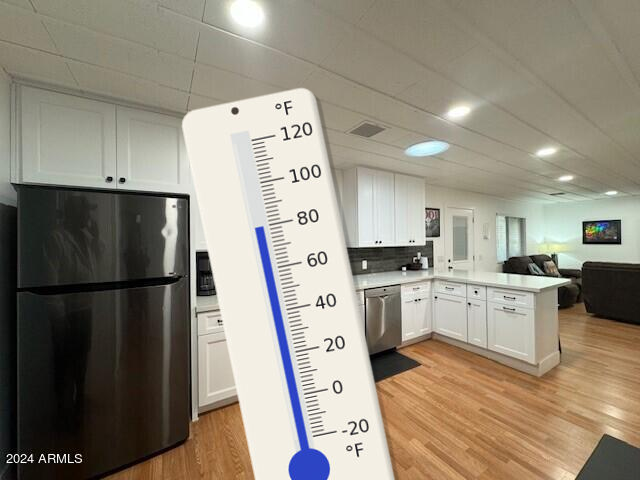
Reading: {"value": 80, "unit": "°F"}
